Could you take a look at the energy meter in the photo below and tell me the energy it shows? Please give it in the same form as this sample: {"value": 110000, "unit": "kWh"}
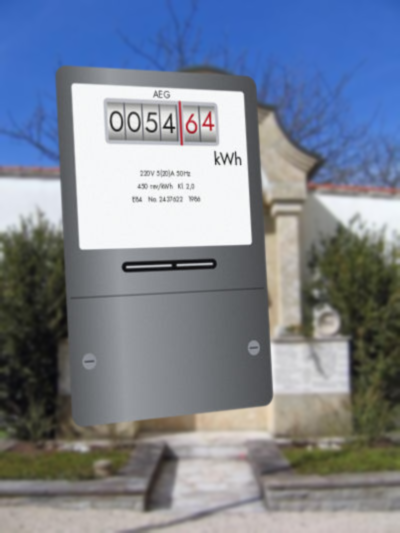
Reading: {"value": 54.64, "unit": "kWh"}
